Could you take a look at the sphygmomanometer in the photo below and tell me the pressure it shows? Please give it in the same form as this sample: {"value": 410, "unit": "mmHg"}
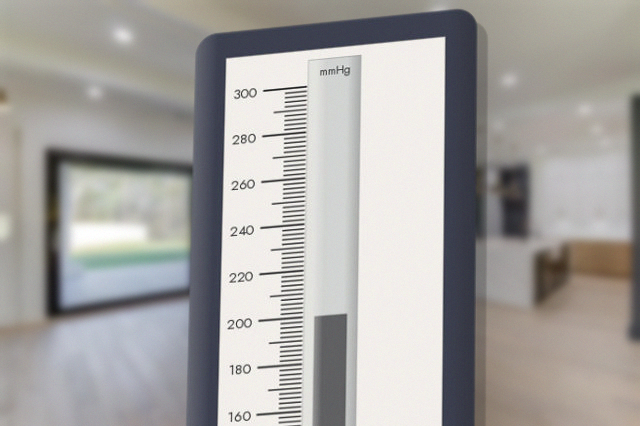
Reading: {"value": 200, "unit": "mmHg"}
